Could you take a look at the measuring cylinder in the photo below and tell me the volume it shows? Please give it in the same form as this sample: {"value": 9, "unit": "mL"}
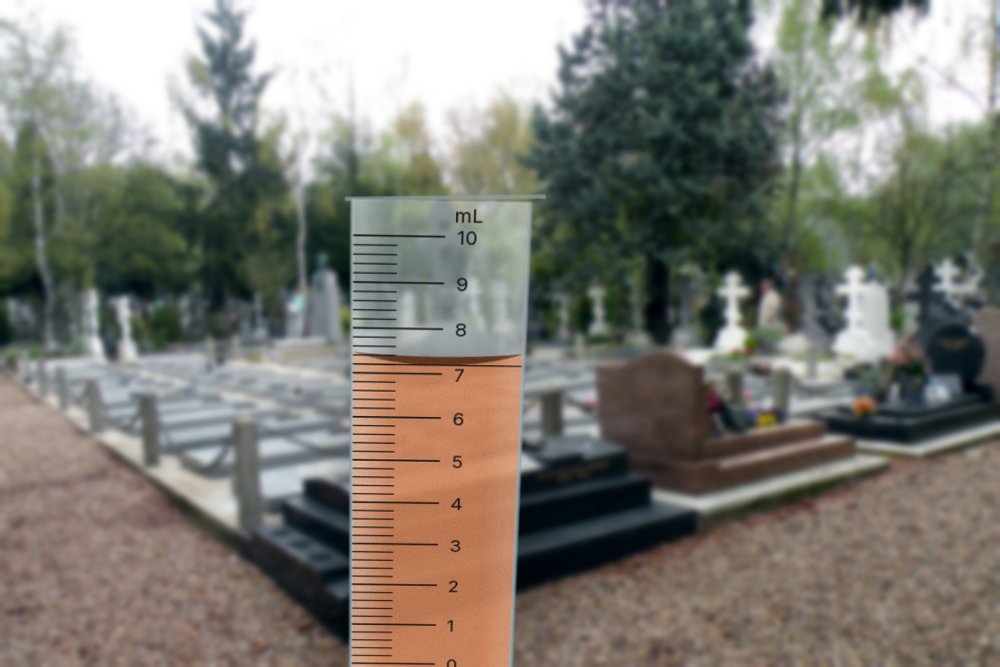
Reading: {"value": 7.2, "unit": "mL"}
